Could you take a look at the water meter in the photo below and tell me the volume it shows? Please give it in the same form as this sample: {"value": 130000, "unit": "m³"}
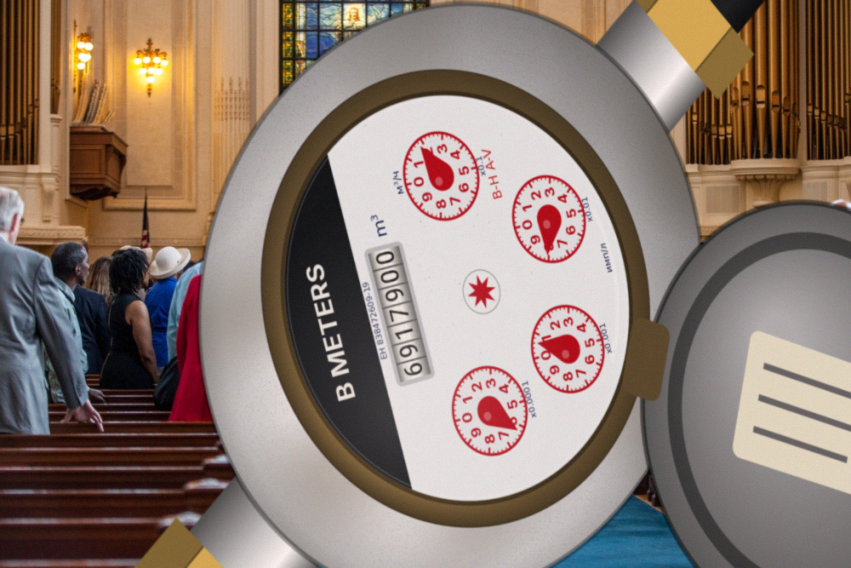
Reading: {"value": 6917900.1806, "unit": "m³"}
